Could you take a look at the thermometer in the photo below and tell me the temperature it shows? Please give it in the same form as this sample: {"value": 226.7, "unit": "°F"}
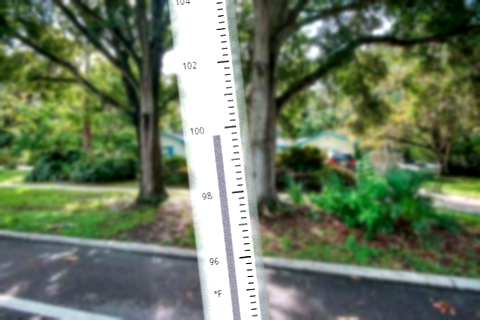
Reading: {"value": 99.8, "unit": "°F"}
